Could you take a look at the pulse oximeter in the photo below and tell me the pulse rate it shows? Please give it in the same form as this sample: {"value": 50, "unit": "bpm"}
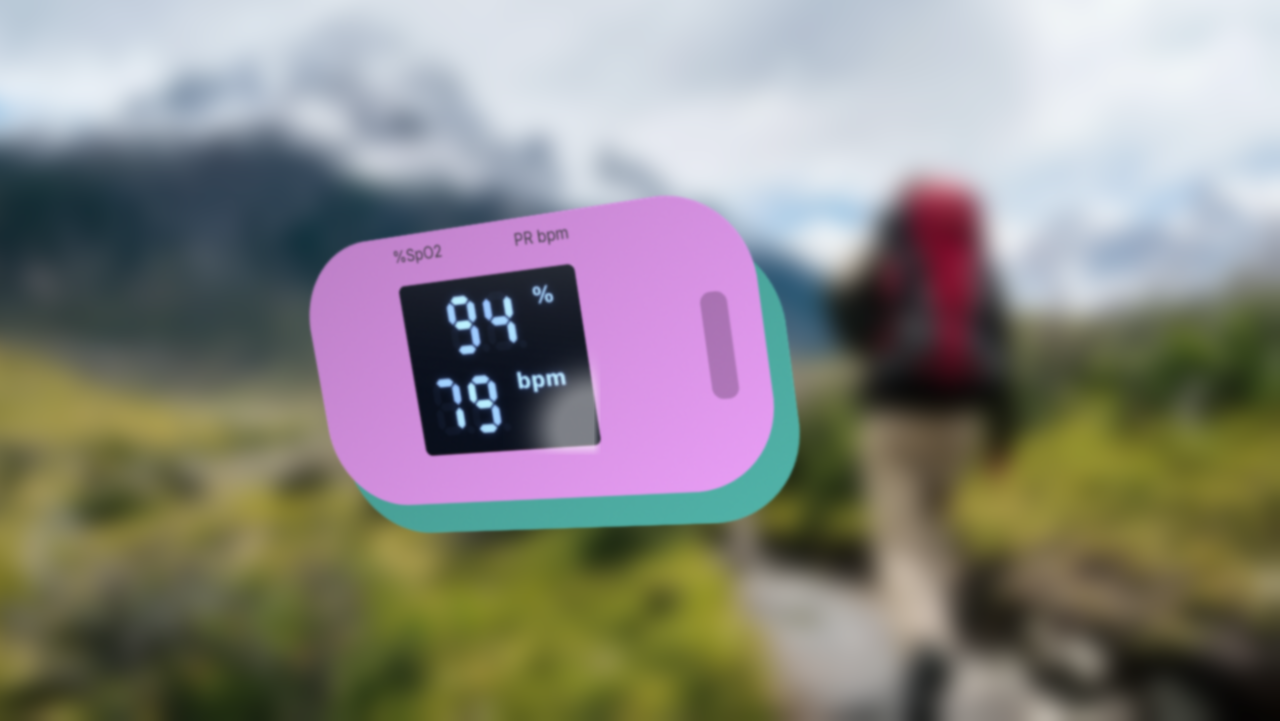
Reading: {"value": 79, "unit": "bpm"}
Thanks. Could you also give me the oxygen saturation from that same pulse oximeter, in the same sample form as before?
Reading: {"value": 94, "unit": "%"}
